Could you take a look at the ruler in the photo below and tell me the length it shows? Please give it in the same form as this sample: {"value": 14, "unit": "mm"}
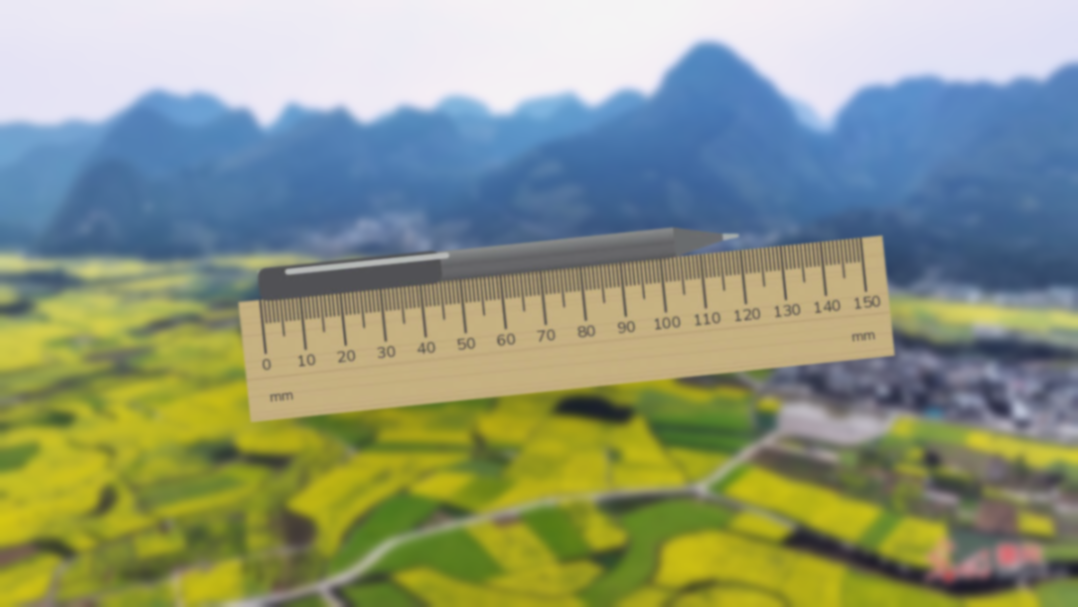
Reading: {"value": 120, "unit": "mm"}
